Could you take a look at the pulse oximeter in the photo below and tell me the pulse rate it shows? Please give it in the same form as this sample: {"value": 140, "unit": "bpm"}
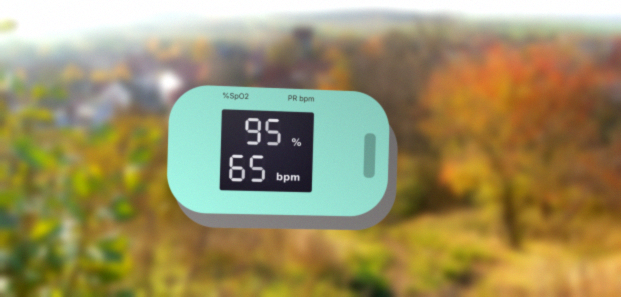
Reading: {"value": 65, "unit": "bpm"}
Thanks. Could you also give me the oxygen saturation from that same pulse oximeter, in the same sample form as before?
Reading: {"value": 95, "unit": "%"}
